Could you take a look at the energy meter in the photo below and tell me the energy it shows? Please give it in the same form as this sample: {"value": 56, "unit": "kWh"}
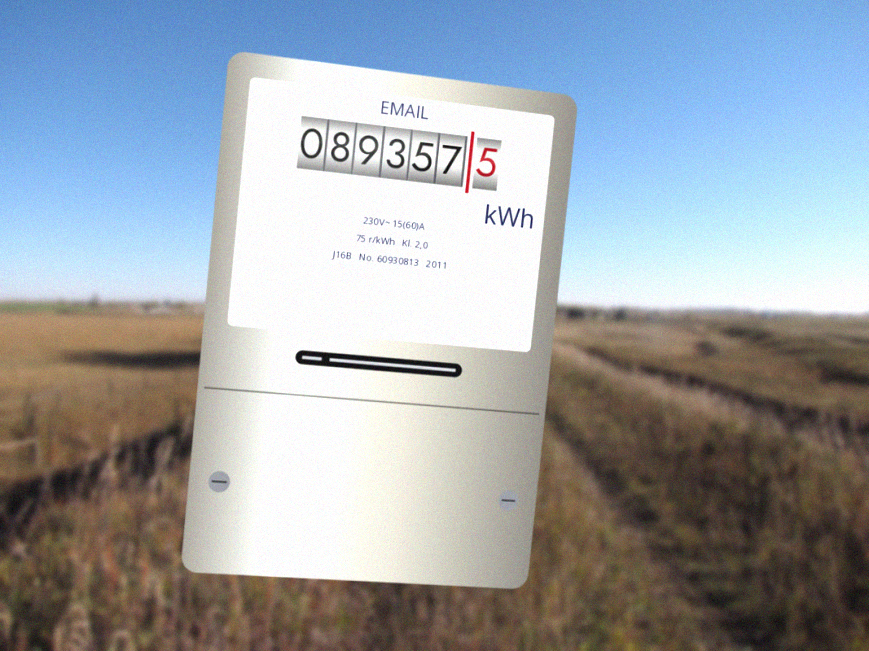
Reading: {"value": 89357.5, "unit": "kWh"}
